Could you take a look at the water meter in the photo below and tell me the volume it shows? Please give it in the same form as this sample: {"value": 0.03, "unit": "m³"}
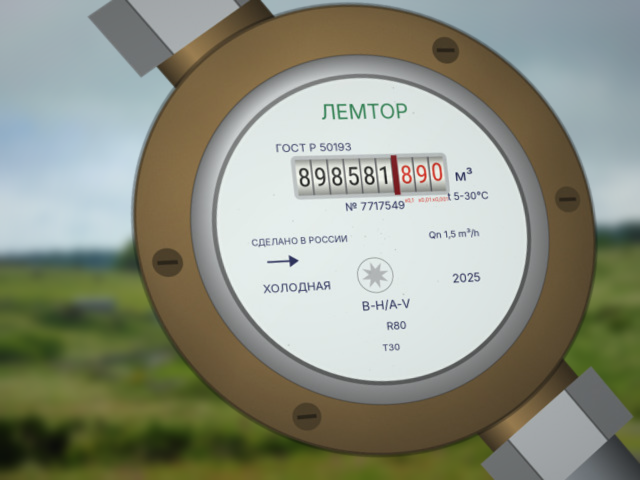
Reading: {"value": 898581.890, "unit": "m³"}
